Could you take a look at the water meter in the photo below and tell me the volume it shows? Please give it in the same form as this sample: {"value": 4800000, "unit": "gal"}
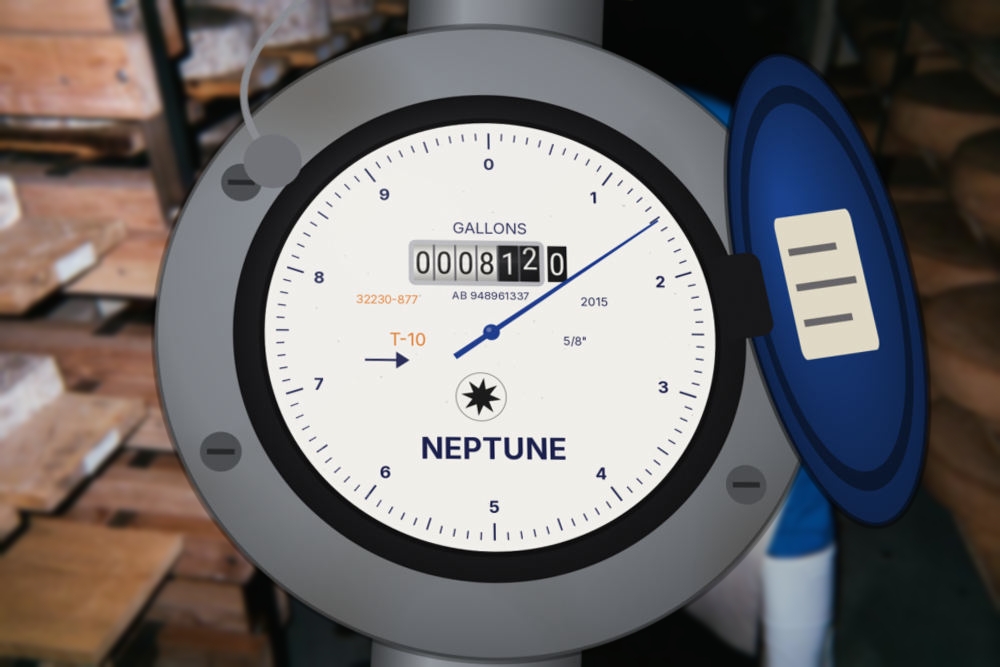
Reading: {"value": 8121.5, "unit": "gal"}
